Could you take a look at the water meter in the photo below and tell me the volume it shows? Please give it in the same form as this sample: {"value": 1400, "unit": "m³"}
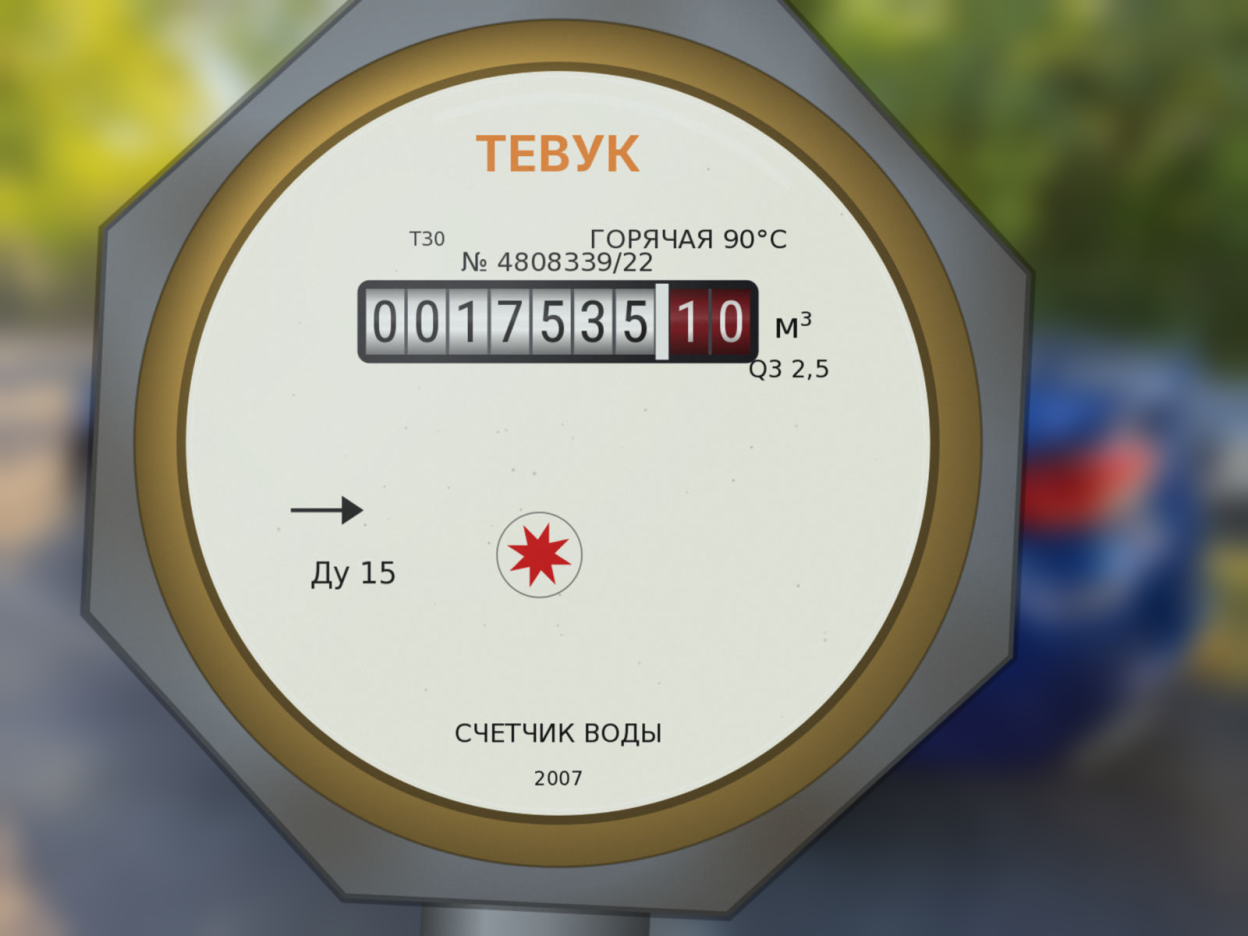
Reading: {"value": 17535.10, "unit": "m³"}
